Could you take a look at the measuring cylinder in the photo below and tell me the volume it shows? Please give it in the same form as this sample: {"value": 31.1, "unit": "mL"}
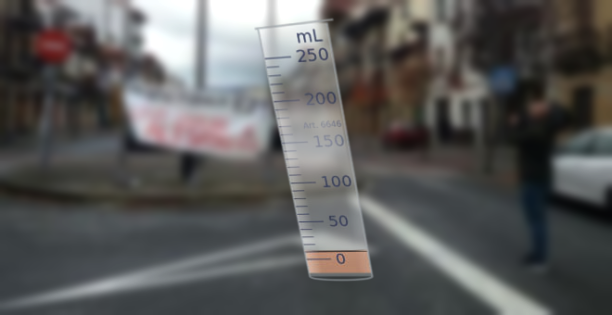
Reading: {"value": 10, "unit": "mL"}
